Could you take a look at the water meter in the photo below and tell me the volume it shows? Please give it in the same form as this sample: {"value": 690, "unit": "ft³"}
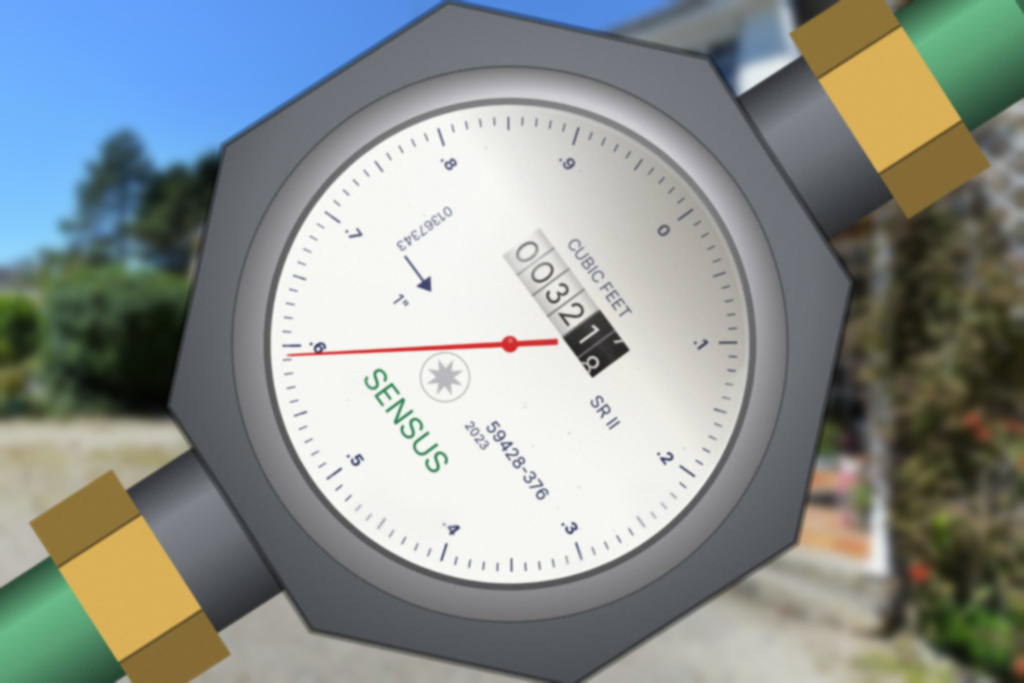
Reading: {"value": 3217.59, "unit": "ft³"}
